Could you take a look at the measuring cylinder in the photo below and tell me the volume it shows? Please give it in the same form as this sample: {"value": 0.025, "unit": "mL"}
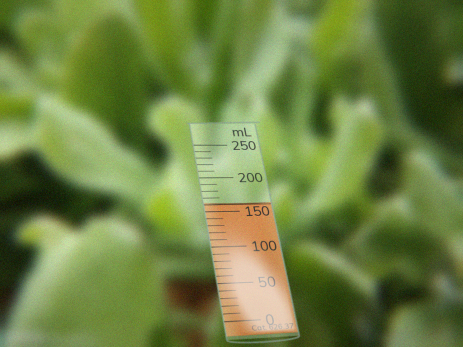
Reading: {"value": 160, "unit": "mL"}
